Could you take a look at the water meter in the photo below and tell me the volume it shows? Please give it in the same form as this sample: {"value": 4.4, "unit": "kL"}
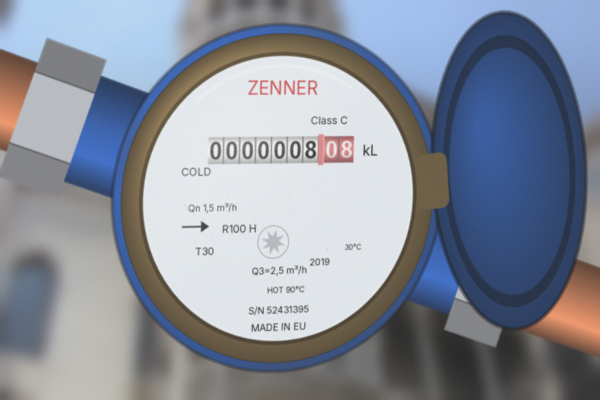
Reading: {"value": 8.08, "unit": "kL"}
